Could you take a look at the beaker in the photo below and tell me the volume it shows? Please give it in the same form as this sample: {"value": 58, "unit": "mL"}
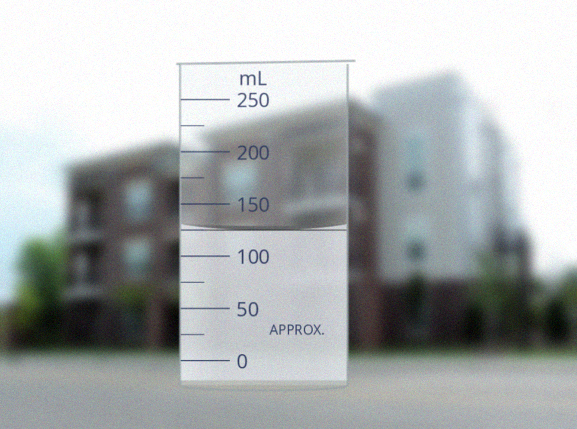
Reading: {"value": 125, "unit": "mL"}
